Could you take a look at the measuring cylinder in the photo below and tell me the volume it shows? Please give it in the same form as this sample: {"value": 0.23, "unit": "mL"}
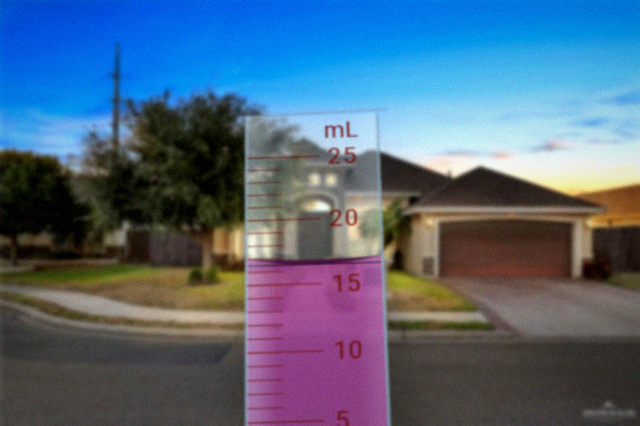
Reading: {"value": 16.5, "unit": "mL"}
